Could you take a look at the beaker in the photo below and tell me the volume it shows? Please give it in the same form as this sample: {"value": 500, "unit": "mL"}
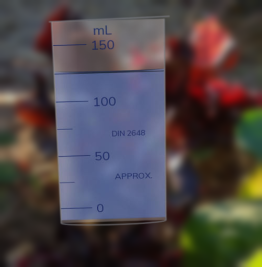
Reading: {"value": 125, "unit": "mL"}
